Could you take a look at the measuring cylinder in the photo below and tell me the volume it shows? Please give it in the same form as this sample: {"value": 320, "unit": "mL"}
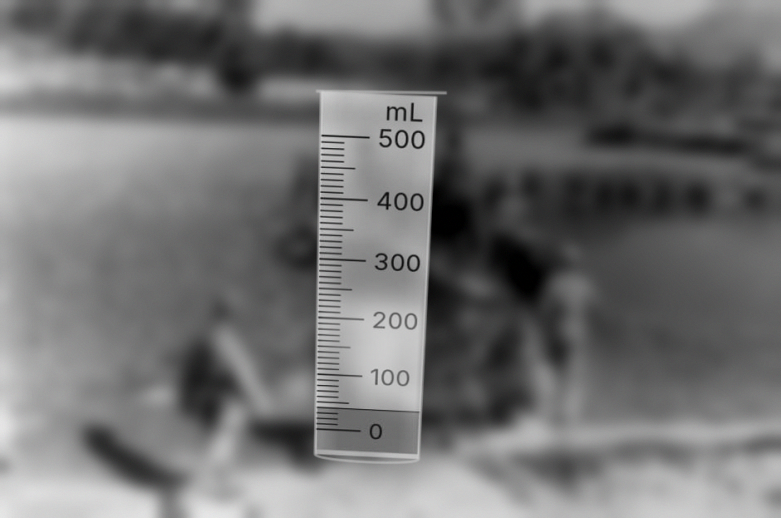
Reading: {"value": 40, "unit": "mL"}
